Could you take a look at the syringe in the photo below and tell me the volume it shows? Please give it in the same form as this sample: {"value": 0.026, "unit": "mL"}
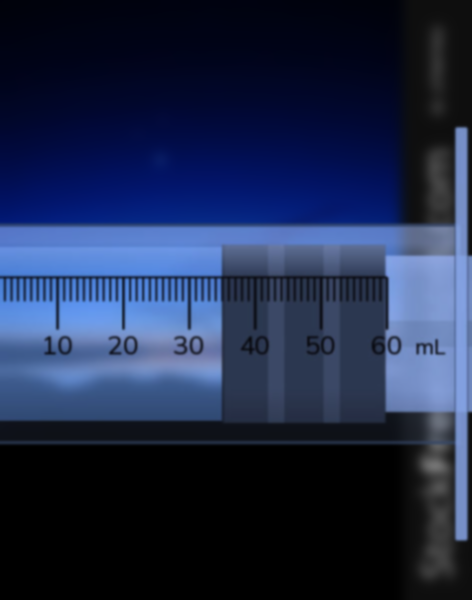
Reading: {"value": 35, "unit": "mL"}
